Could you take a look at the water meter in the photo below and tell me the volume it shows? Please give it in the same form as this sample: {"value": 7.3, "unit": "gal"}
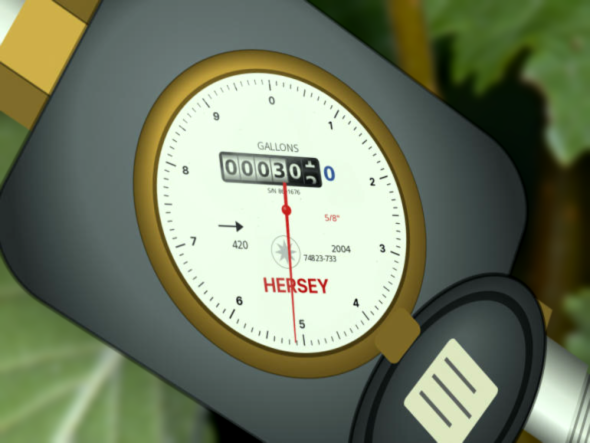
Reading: {"value": 3015.1, "unit": "gal"}
